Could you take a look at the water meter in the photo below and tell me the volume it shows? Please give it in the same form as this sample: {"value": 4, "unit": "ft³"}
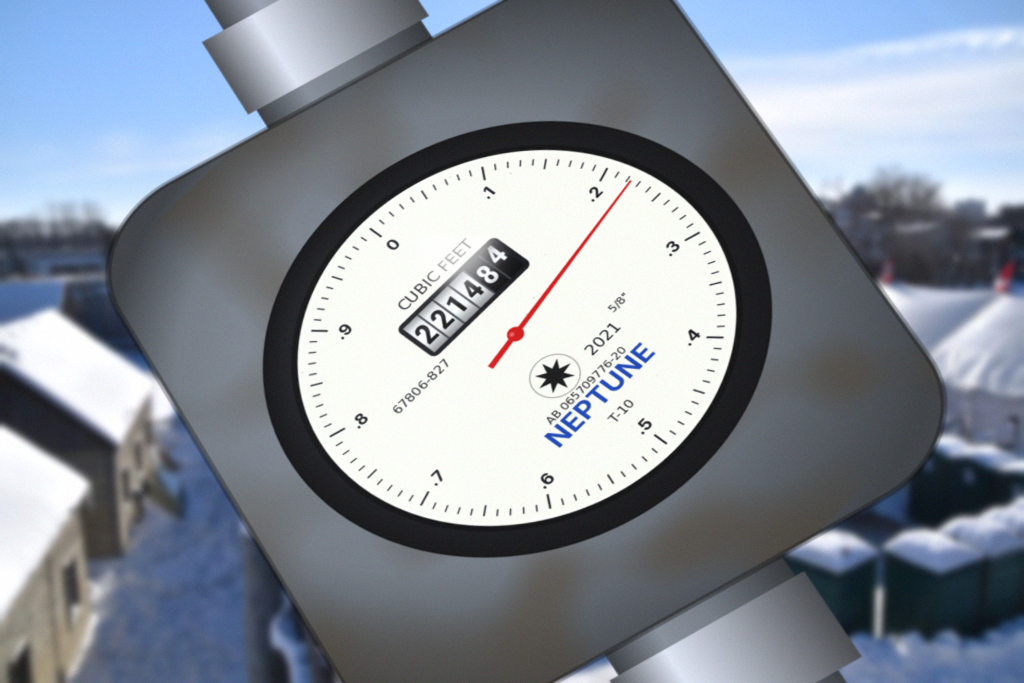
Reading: {"value": 221484.22, "unit": "ft³"}
